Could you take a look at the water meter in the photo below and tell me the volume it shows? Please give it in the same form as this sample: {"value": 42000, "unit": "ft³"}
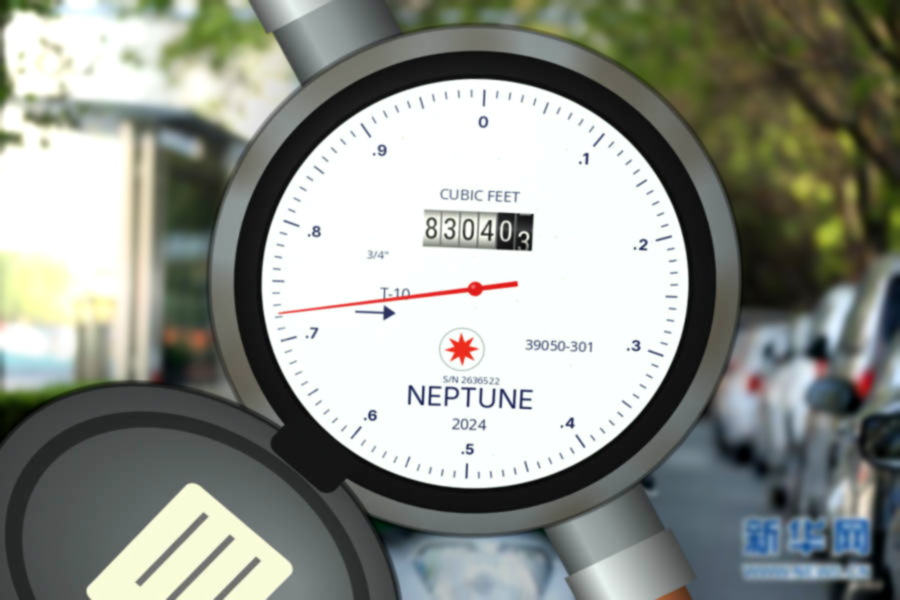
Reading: {"value": 830402.72, "unit": "ft³"}
